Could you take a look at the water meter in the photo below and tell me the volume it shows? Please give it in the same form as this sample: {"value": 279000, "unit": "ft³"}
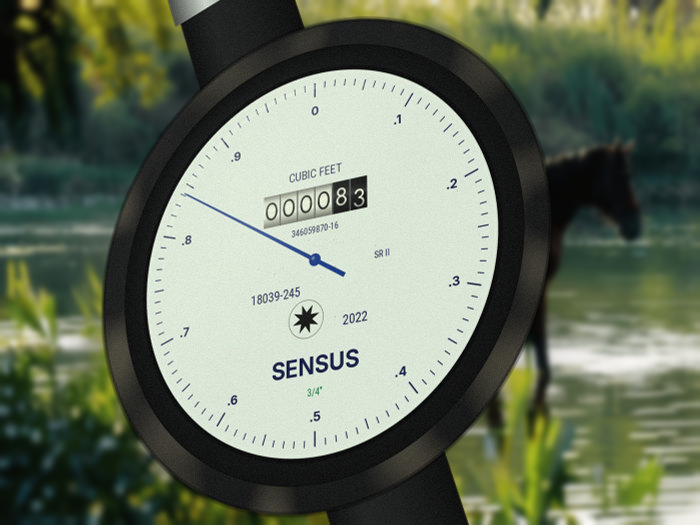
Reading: {"value": 82.84, "unit": "ft³"}
